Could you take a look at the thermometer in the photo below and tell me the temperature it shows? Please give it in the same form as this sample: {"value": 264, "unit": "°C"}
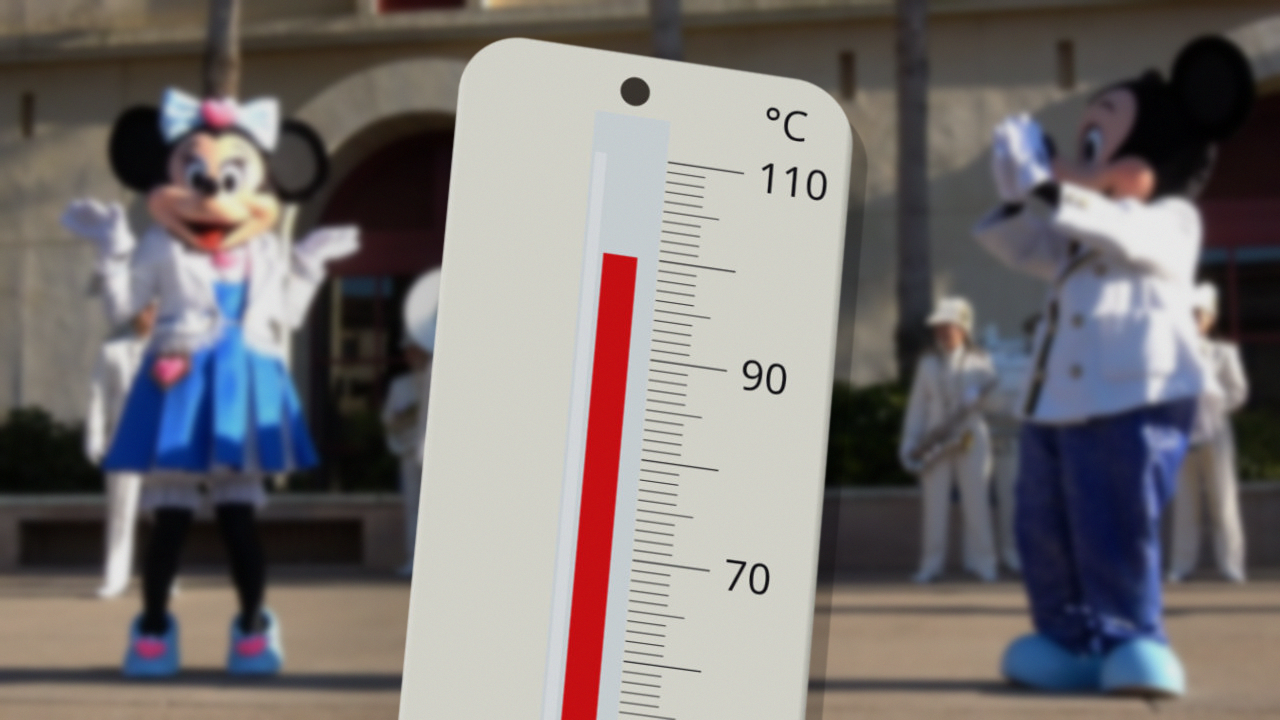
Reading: {"value": 100, "unit": "°C"}
